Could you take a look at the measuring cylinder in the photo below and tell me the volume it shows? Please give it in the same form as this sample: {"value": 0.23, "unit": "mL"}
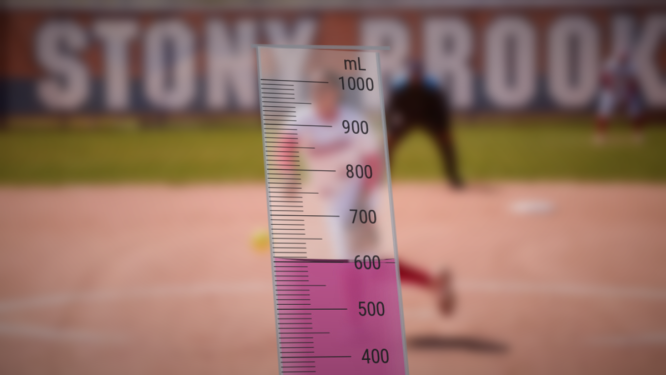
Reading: {"value": 600, "unit": "mL"}
